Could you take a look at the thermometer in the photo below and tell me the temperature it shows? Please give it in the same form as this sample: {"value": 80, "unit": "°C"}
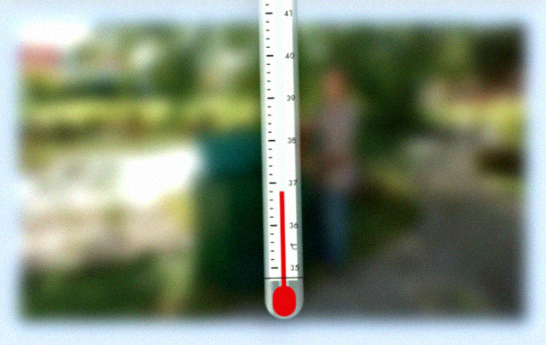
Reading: {"value": 36.8, "unit": "°C"}
